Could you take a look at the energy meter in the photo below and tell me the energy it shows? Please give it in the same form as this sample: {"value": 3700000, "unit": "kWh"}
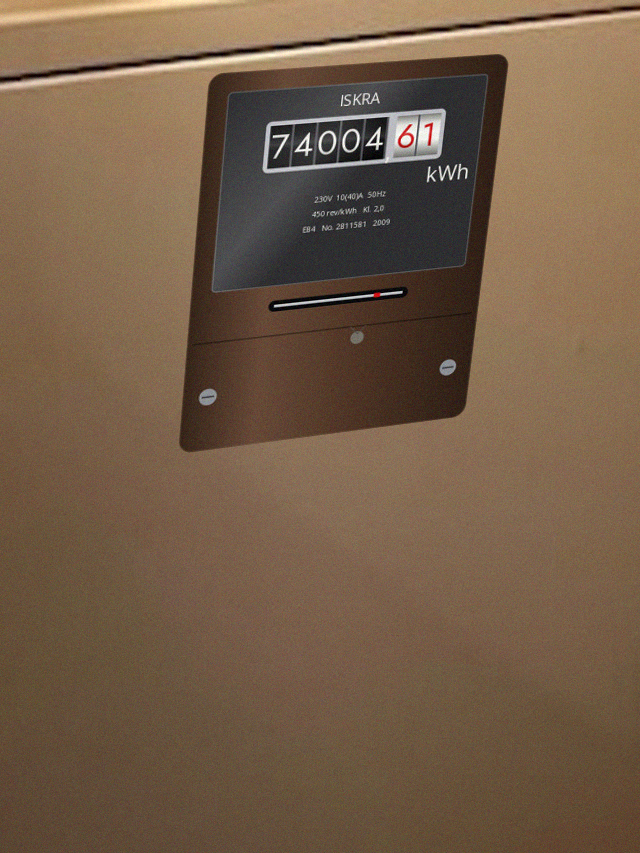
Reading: {"value": 74004.61, "unit": "kWh"}
